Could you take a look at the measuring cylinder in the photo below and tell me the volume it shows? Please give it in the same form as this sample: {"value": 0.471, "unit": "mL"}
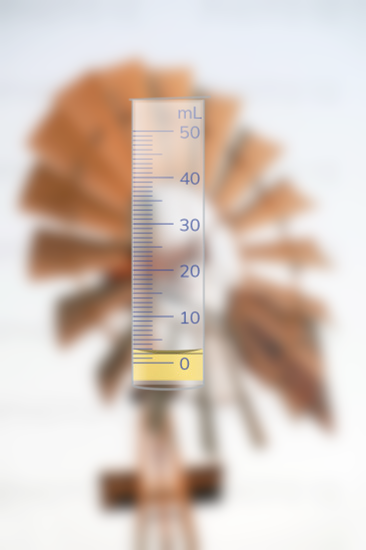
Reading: {"value": 2, "unit": "mL"}
